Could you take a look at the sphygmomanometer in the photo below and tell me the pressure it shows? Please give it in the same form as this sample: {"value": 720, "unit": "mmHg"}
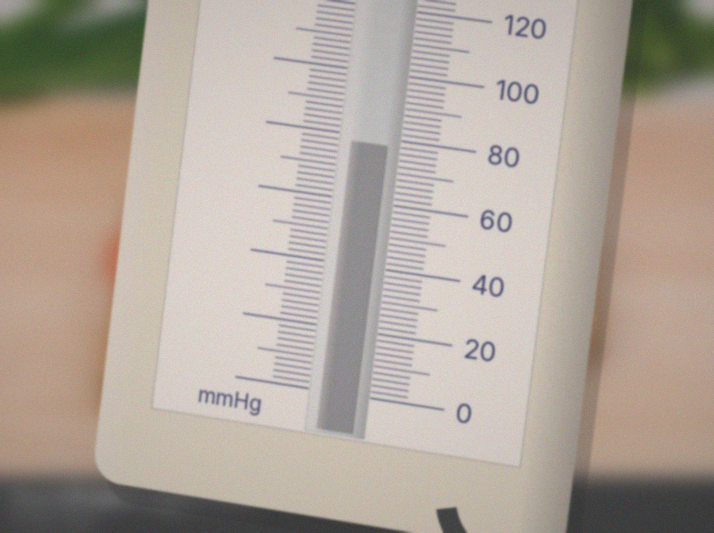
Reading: {"value": 78, "unit": "mmHg"}
